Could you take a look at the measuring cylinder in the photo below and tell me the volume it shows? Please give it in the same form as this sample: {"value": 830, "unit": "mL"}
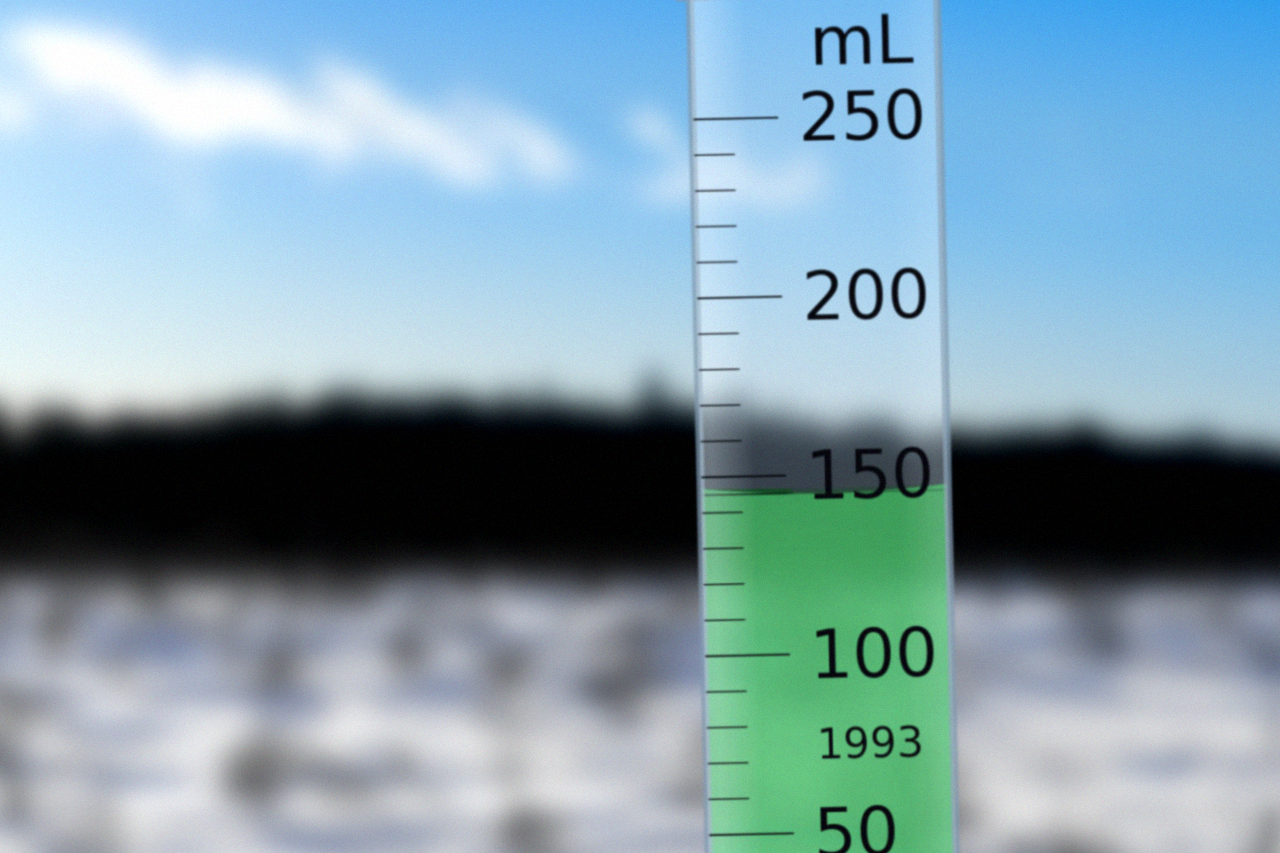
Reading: {"value": 145, "unit": "mL"}
